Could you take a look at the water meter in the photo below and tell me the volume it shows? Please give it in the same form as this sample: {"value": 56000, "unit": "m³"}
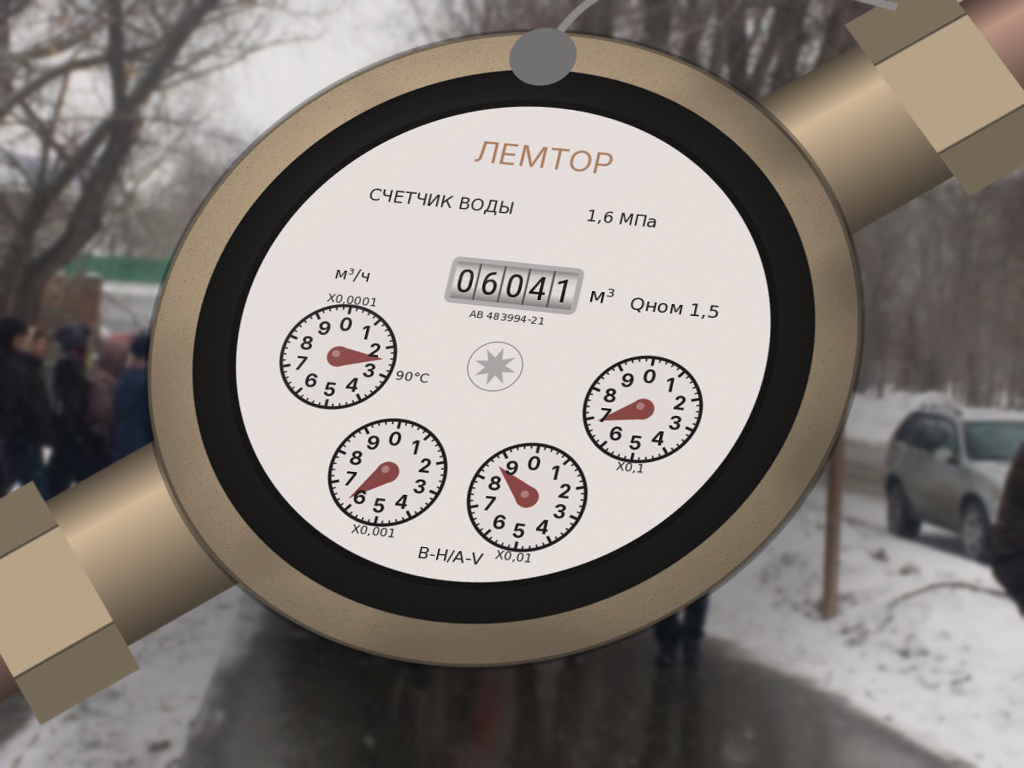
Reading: {"value": 6041.6862, "unit": "m³"}
